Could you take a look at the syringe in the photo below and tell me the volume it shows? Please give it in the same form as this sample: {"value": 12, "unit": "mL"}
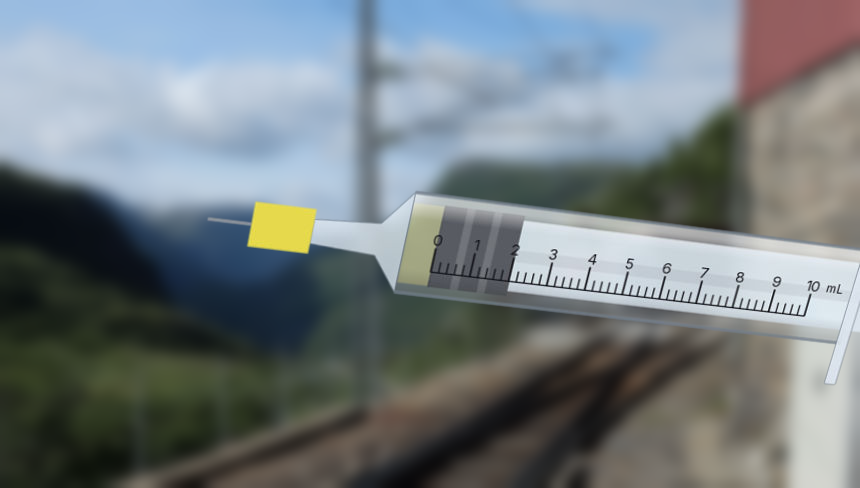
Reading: {"value": 0, "unit": "mL"}
